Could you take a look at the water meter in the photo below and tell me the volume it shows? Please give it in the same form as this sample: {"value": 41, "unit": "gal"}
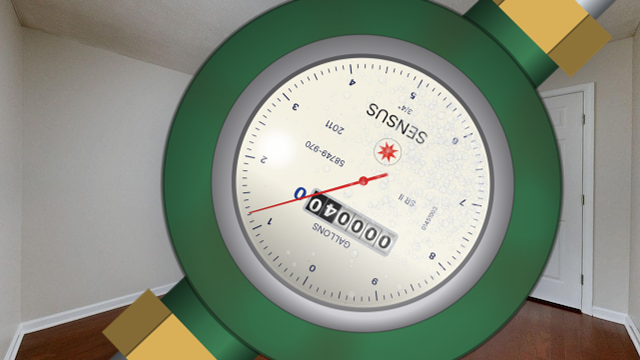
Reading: {"value": 401.2, "unit": "gal"}
